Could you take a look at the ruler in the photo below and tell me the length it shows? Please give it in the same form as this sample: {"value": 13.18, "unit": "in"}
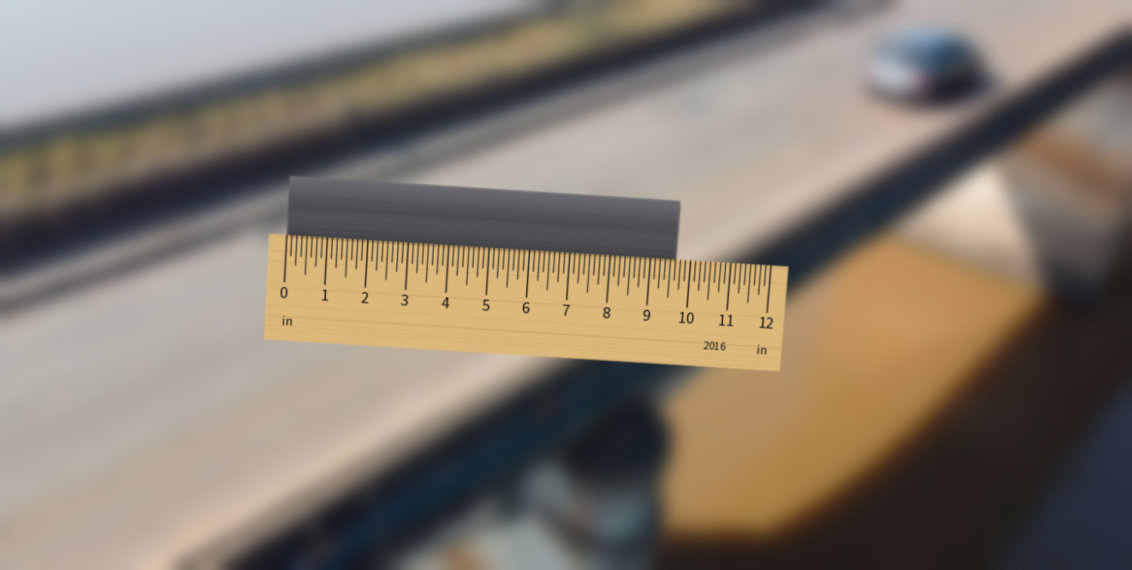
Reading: {"value": 9.625, "unit": "in"}
